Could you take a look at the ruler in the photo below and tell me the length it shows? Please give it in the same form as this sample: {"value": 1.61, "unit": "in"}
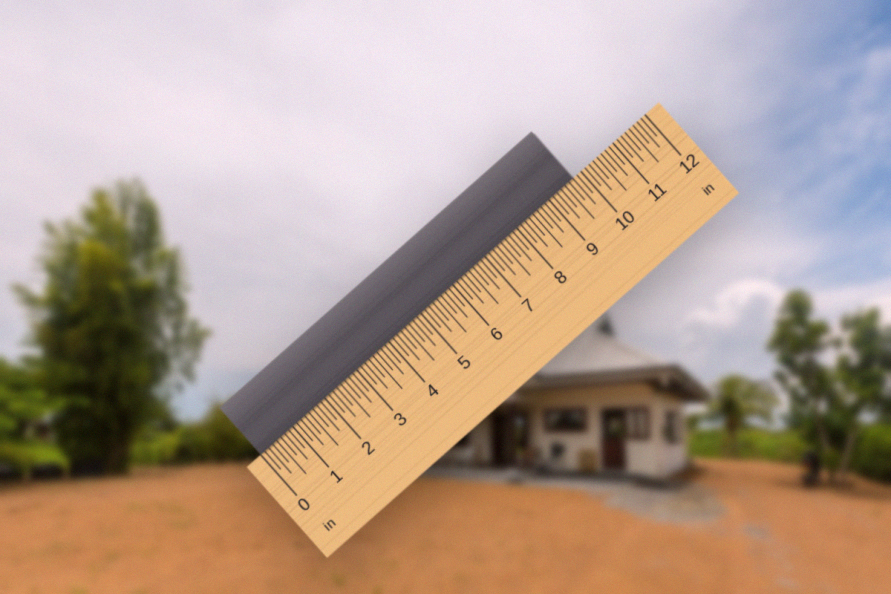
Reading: {"value": 9.75, "unit": "in"}
